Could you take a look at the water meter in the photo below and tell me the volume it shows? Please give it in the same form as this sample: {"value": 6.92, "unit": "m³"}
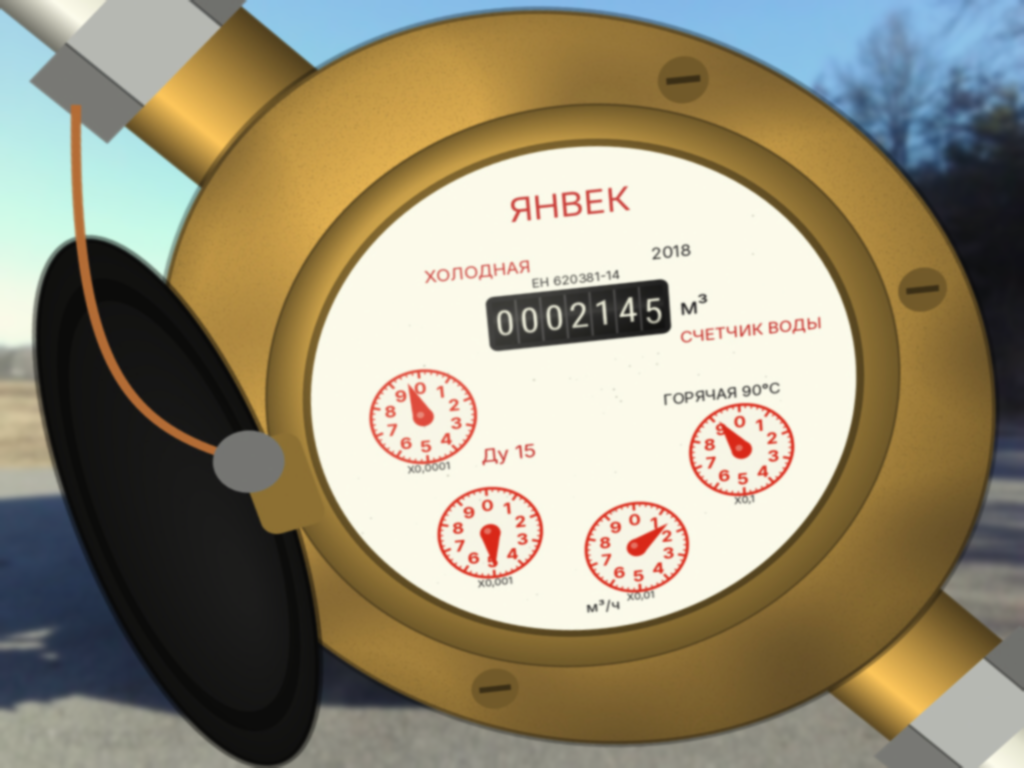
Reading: {"value": 2144.9149, "unit": "m³"}
